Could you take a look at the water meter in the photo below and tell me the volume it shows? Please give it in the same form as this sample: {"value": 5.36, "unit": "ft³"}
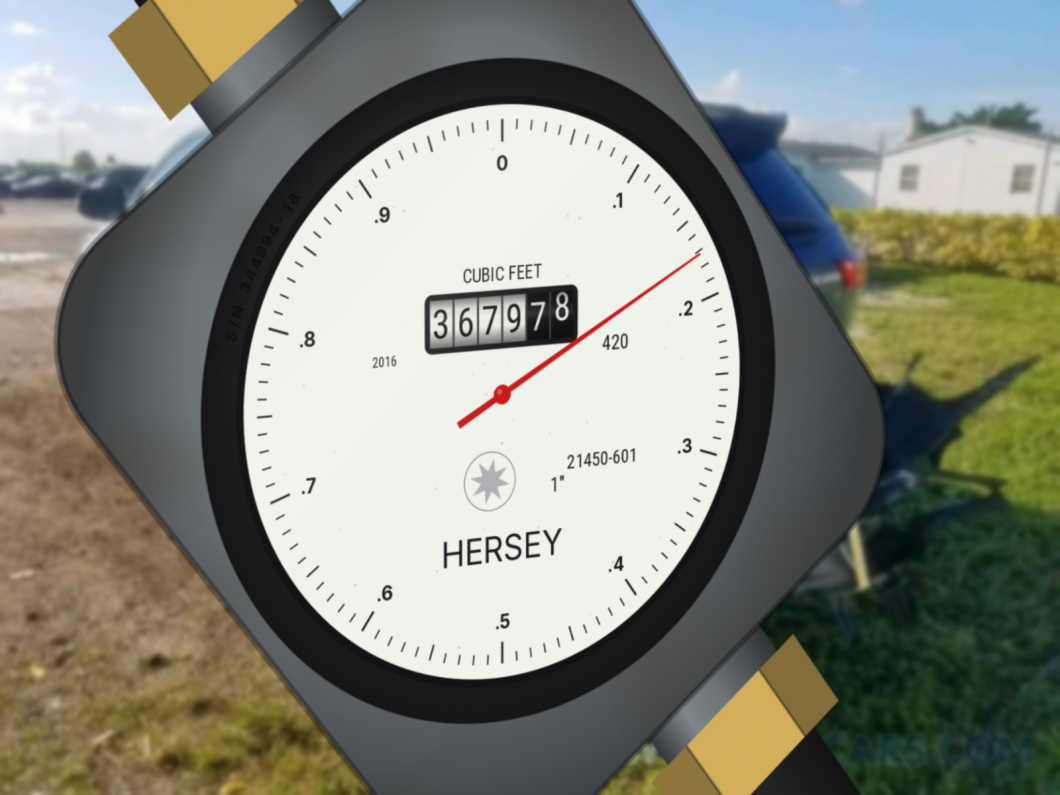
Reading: {"value": 367978.17, "unit": "ft³"}
